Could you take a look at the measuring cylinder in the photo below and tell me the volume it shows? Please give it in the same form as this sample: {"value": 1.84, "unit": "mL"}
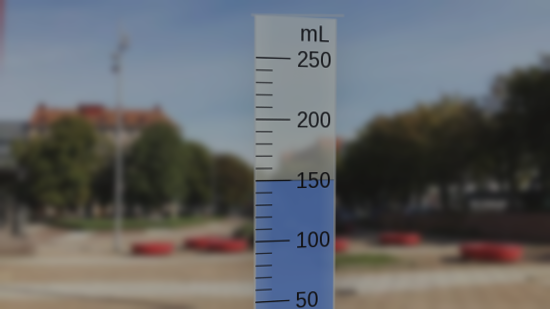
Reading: {"value": 150, "unit": "mL"}
